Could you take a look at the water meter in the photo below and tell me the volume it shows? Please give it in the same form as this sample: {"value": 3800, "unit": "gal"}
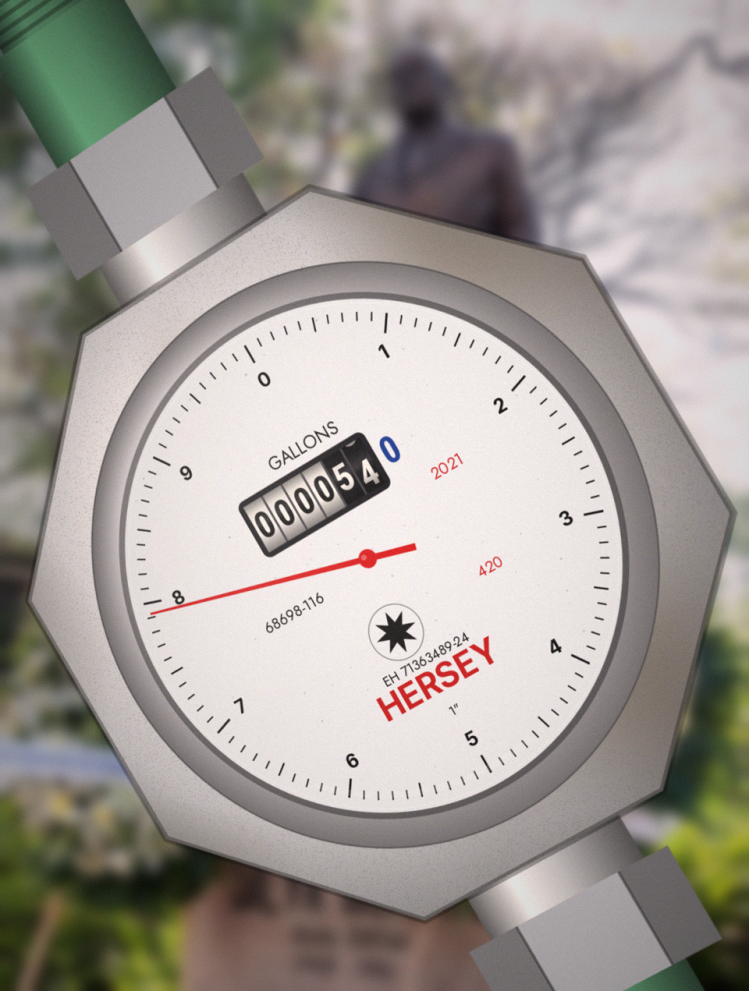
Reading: {"value": 537.9, "unit": "gal"}
